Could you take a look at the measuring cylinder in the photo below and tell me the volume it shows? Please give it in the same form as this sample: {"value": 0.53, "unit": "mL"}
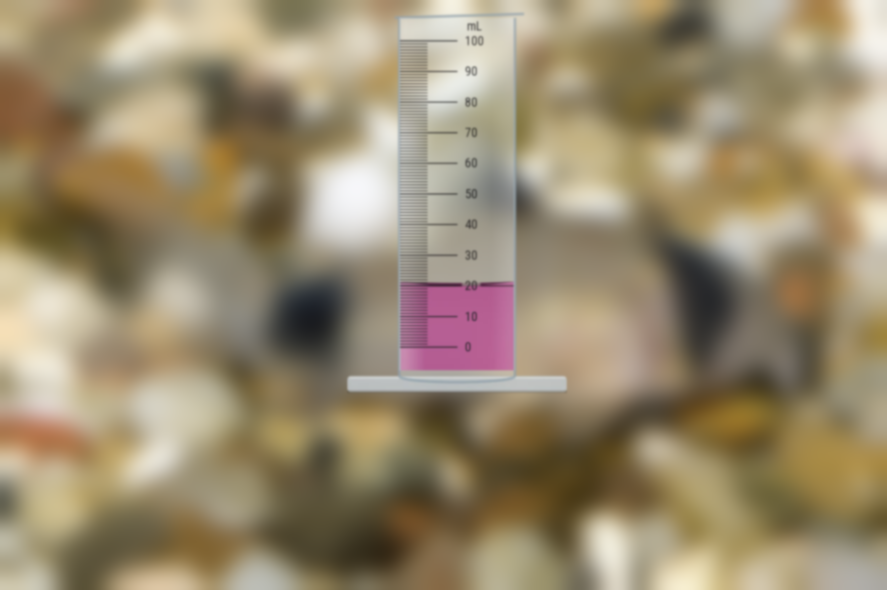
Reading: {"value": 20, "unit": "mL"}
